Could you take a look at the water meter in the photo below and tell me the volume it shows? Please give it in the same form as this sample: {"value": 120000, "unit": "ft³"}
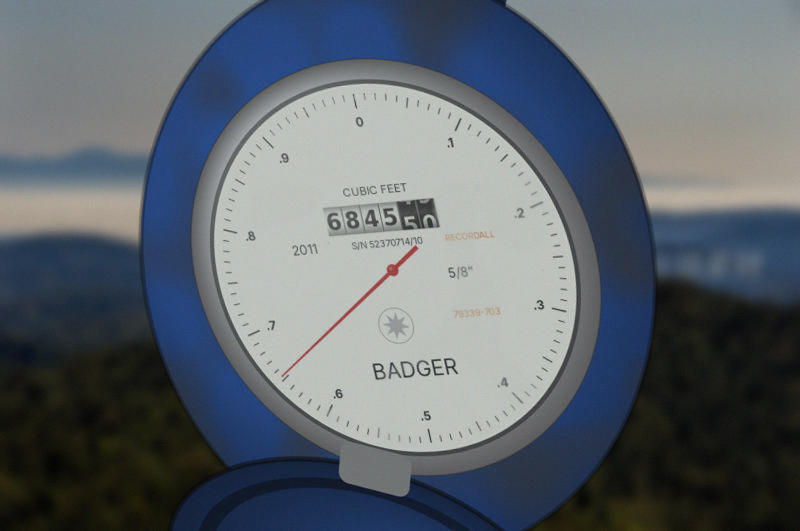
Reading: {"value": 684549.65, "unit": "ft³"}
